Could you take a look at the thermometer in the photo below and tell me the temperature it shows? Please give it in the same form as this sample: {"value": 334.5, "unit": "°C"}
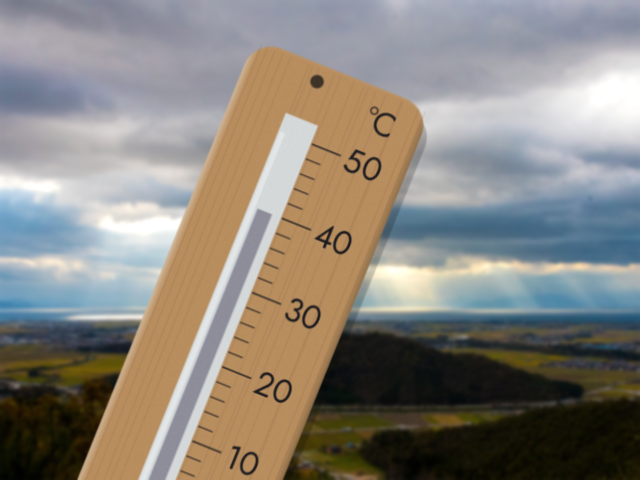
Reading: {"value": 40, "unit": "°C"}
